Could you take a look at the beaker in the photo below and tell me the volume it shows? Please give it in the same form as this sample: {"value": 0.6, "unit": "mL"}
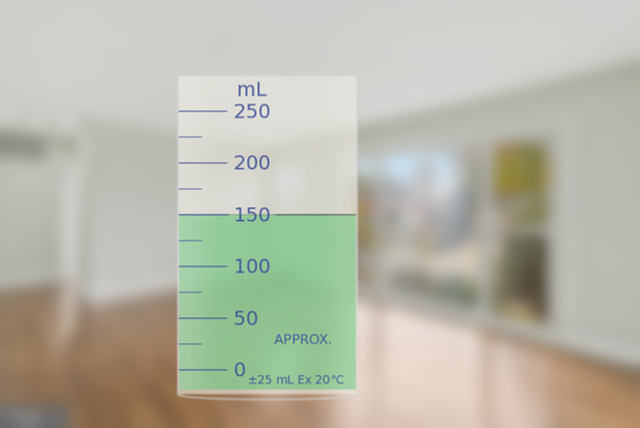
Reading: {"value": 150, "unit": "mL"}
